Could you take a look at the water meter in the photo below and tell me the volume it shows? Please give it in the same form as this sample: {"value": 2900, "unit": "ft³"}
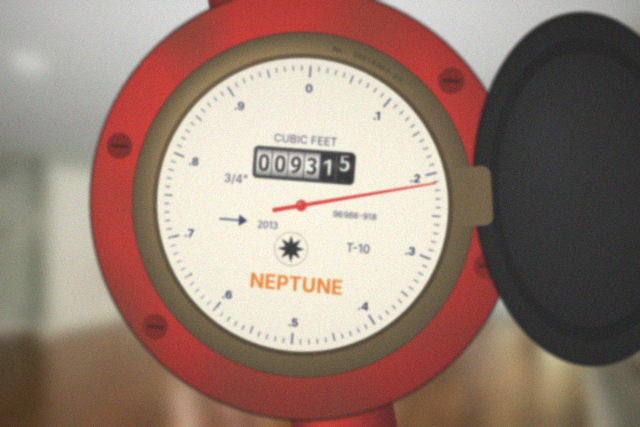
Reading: {"value": 9315.21, "unit": "ft³"}
